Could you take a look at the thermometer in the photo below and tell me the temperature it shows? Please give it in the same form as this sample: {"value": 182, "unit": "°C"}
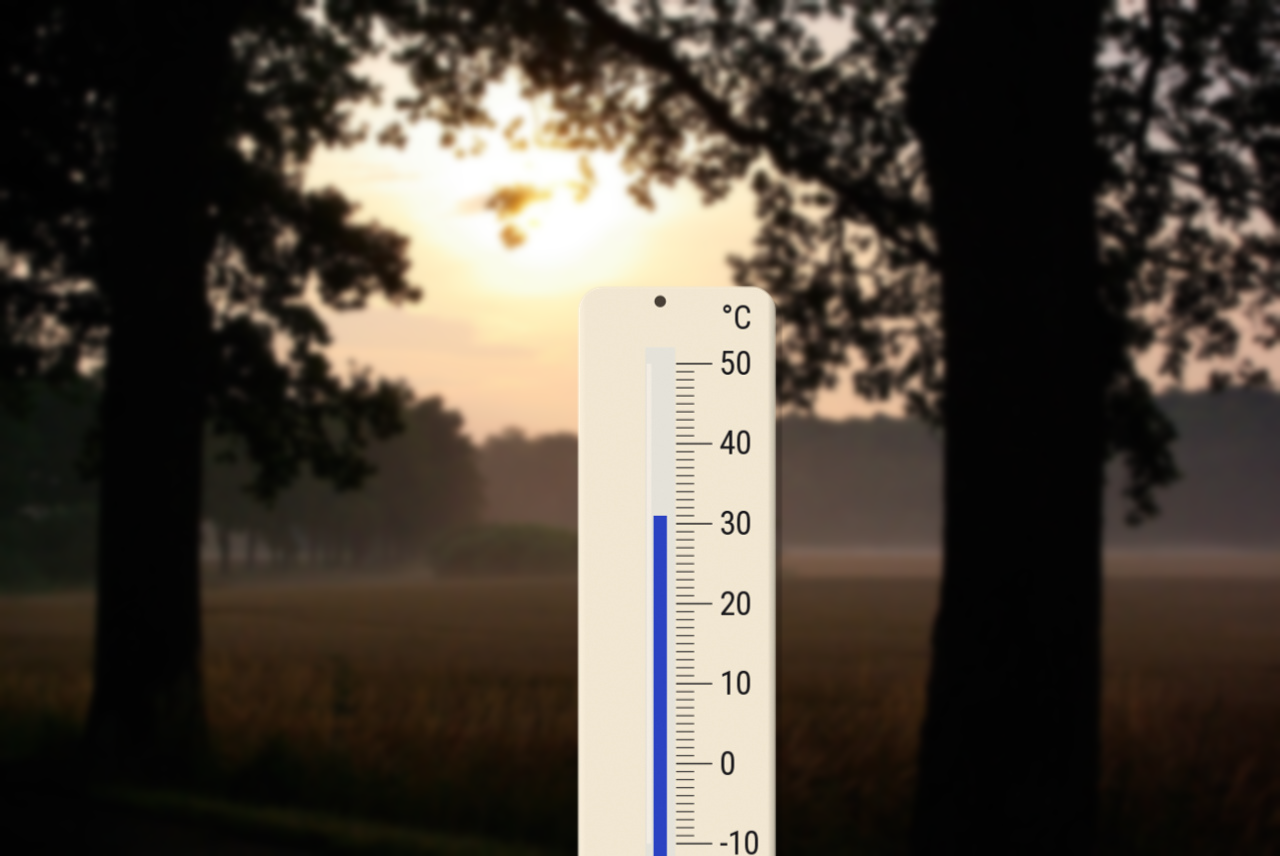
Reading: {"value": 31, "unit": "°C"}
